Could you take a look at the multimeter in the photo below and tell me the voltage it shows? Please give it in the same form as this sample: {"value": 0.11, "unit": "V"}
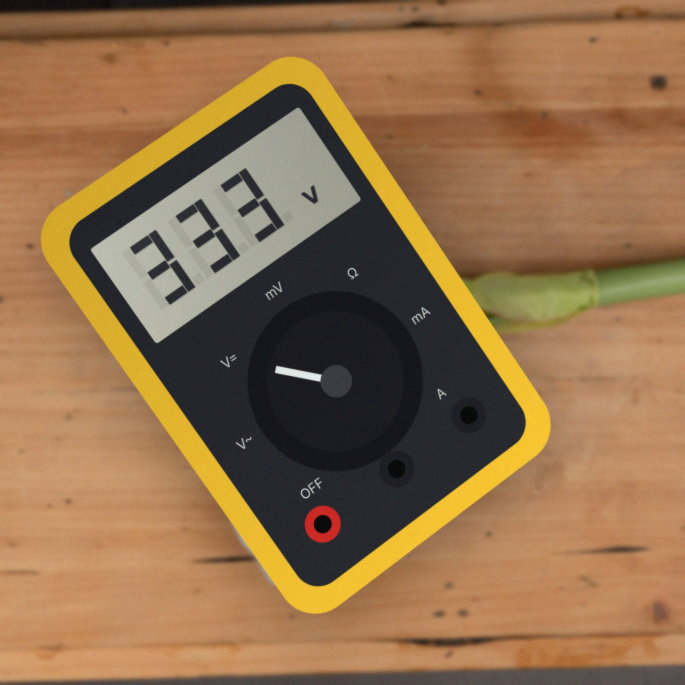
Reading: {"value": 333, "unit": "V"}
